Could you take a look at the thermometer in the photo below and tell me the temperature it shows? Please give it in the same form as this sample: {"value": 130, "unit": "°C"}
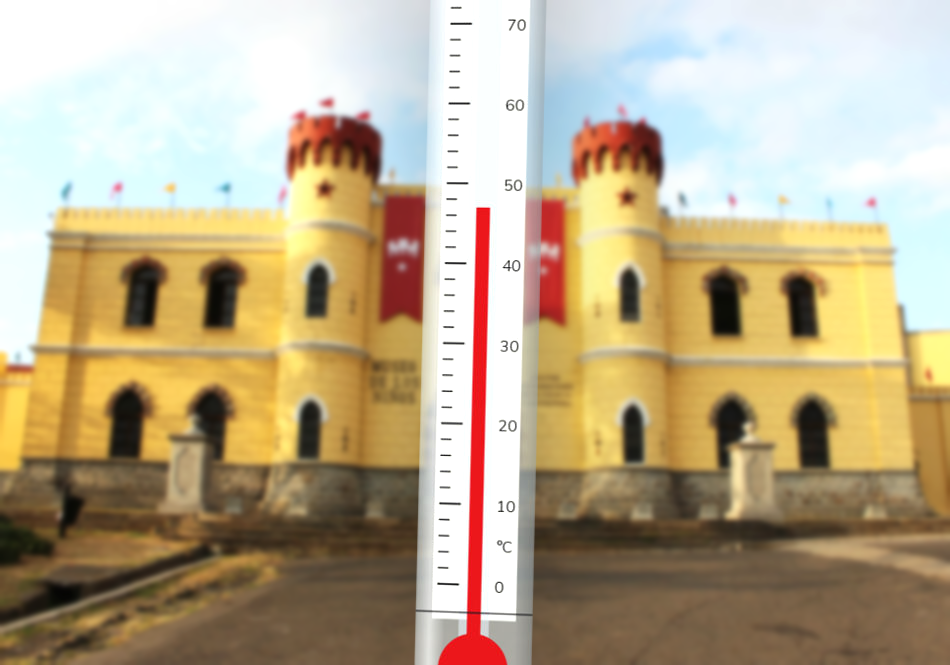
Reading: {"value": 47, "unit": "°C"}
